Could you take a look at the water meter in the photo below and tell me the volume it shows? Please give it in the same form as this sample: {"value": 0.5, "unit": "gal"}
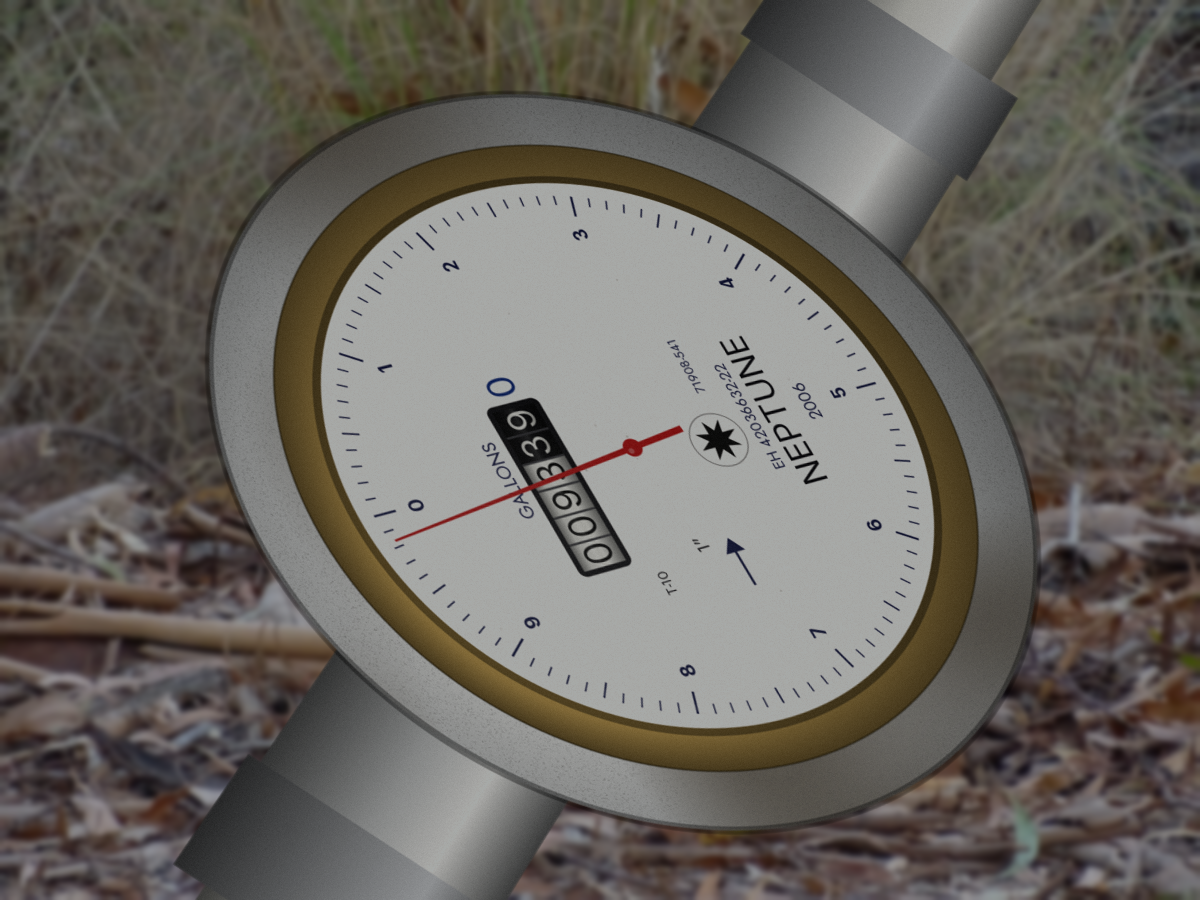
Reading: {"value": 93389.8, "unit": "gal"}
